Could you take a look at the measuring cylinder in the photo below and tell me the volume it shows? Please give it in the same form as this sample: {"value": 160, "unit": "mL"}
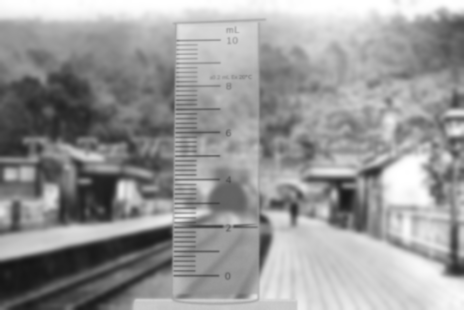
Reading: {"value": 2, "unit": "mL"}
